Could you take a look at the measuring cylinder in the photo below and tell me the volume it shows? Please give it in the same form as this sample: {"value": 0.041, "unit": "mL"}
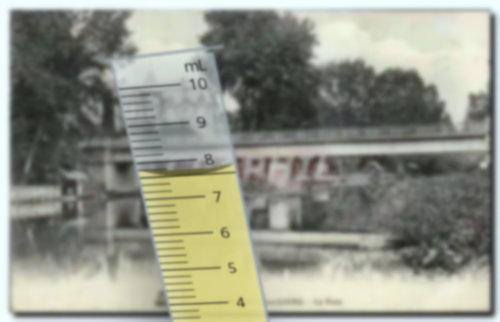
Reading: {"value": 7.6, "unit": "mL"}
